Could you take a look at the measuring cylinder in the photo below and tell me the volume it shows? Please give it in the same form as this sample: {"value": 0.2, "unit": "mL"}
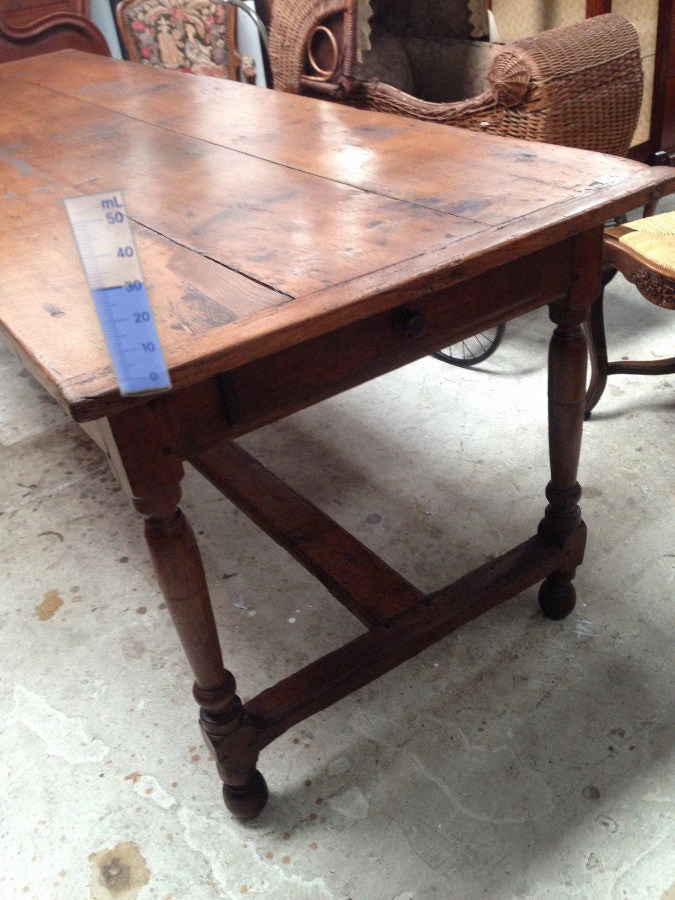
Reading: {"value": 30, "unit": "mL"}
